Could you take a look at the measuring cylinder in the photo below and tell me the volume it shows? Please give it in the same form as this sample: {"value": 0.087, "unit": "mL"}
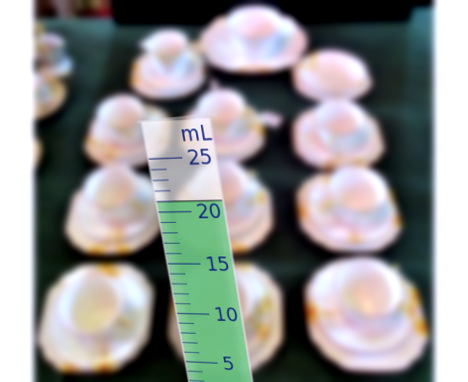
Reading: {"value": 21, "unit": "mL"}
